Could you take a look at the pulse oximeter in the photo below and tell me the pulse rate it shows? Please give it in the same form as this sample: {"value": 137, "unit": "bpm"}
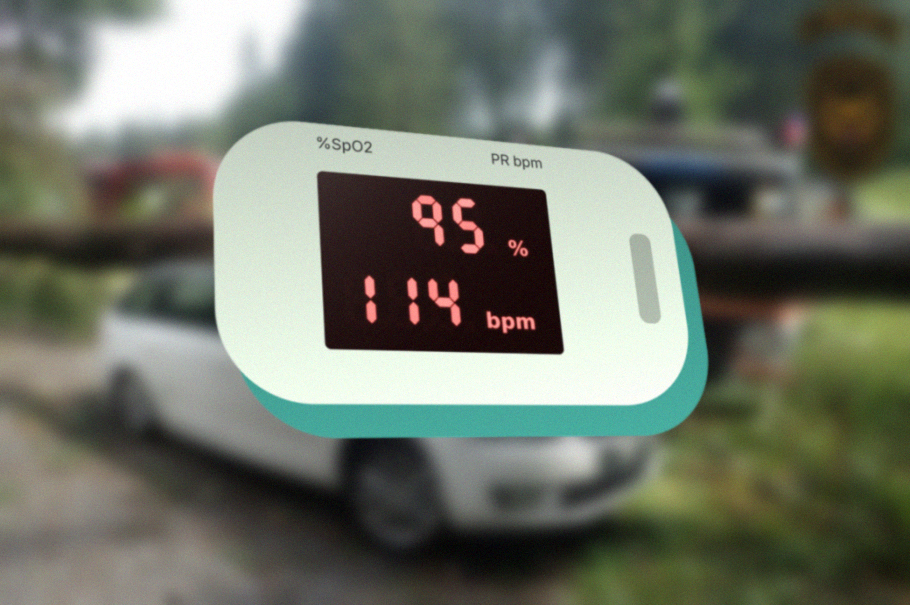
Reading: {"value": 114, "unit": "bpm"}
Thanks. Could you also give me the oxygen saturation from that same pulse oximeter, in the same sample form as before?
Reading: {"value": 95, "unit": "%"}
